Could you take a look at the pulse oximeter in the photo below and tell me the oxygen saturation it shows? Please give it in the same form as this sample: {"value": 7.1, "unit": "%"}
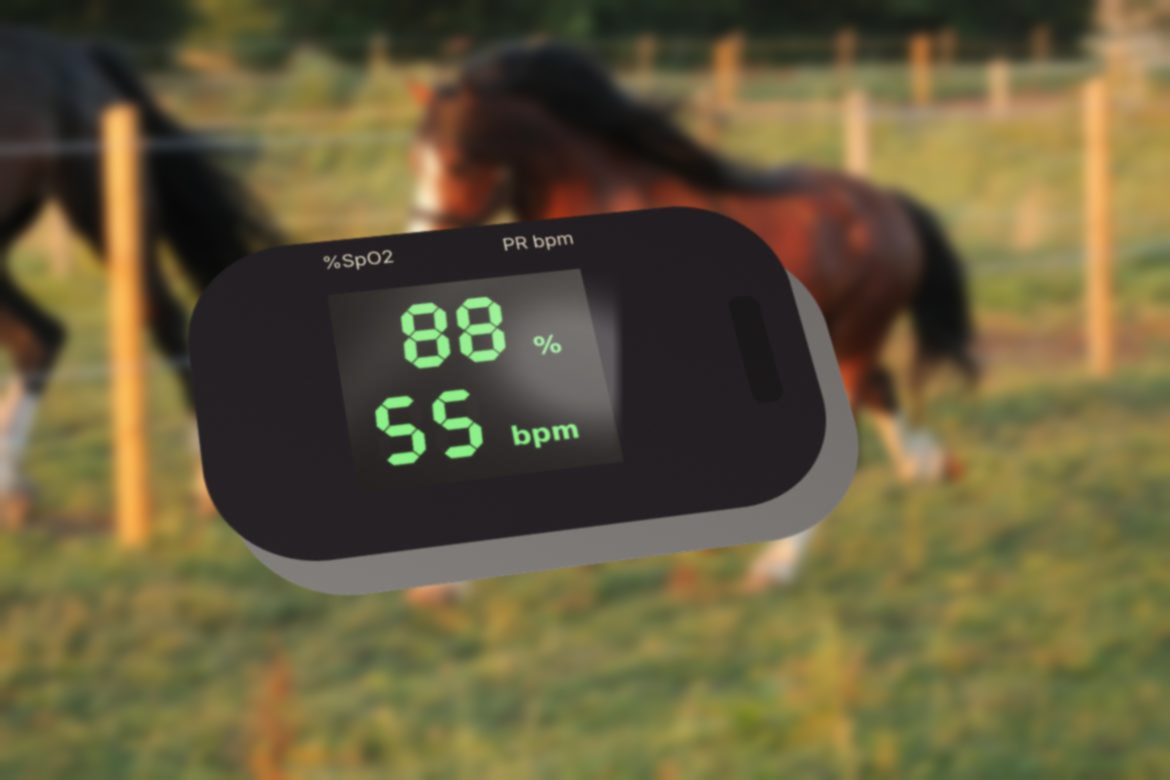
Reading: {"value": 88, "unit": "%"}
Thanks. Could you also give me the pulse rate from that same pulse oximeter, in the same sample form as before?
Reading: {"value": 55, "unit": "bpm"}
